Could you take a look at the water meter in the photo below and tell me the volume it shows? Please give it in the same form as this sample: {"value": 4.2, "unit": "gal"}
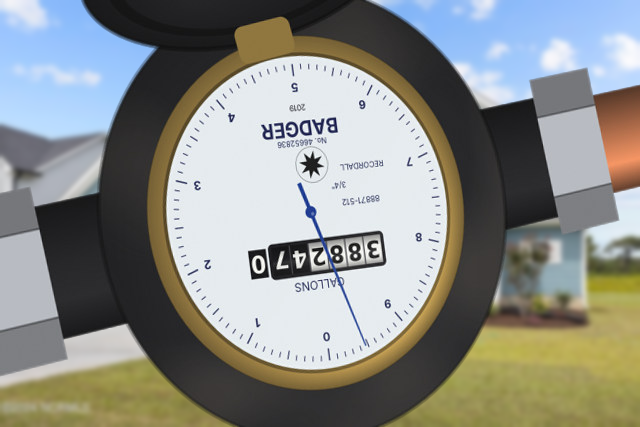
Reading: {"value": 3882469.5, "unit": "gal"}
